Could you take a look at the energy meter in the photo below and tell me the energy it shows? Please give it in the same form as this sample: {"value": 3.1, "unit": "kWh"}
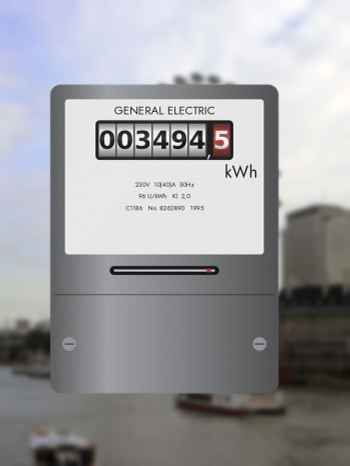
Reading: {"value": 3494.5, "unit": "kWh"}
